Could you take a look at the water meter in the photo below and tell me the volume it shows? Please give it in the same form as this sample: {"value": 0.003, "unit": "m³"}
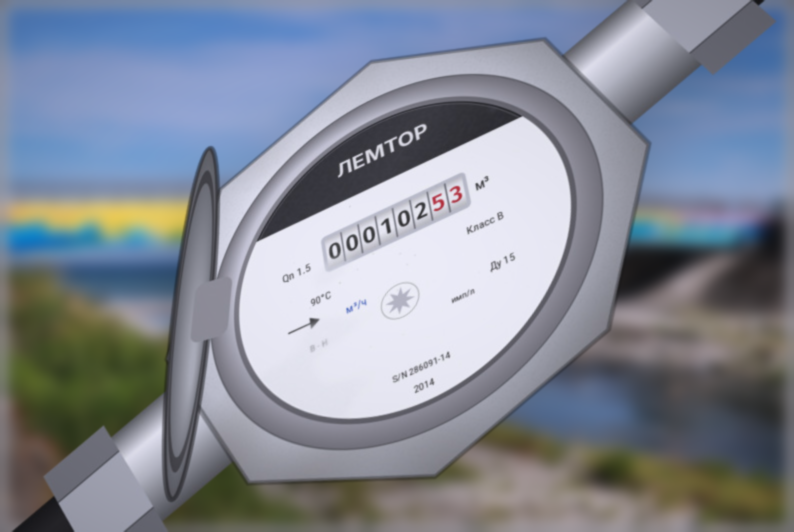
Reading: {"value": 102.53, "unit": "m³"}
